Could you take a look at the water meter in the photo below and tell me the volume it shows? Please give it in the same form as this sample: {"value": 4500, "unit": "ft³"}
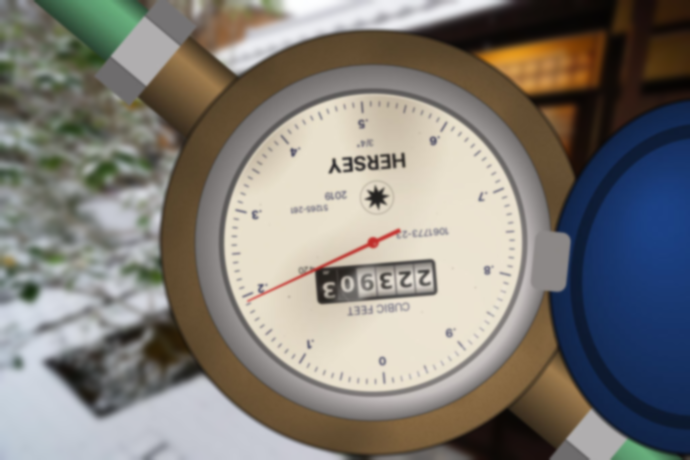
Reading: {"value": 223903.19, "unit": "ft³"}
